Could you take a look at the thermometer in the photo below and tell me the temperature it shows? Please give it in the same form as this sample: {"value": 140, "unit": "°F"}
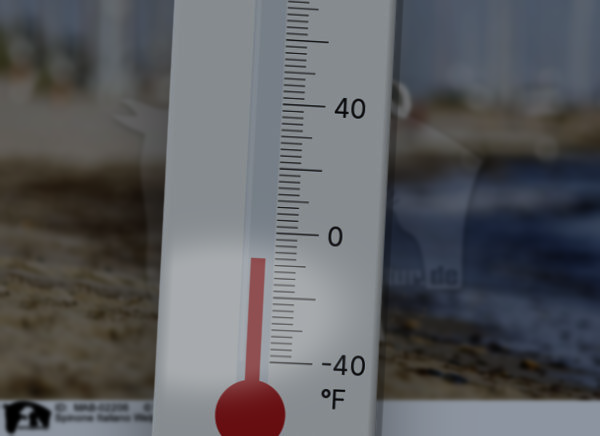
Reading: {"value": -8, "unit": "°F"}
